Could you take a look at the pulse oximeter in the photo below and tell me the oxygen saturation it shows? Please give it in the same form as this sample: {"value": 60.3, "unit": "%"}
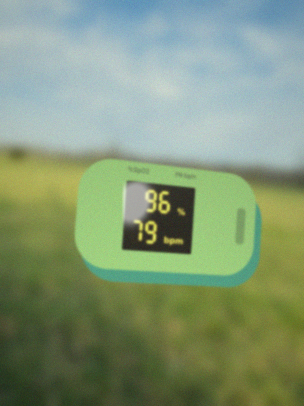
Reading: {"value": 96, "unit": "%"}
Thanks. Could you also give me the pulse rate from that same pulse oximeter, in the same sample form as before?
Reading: {"value": 79, "unit": "bpm"}
